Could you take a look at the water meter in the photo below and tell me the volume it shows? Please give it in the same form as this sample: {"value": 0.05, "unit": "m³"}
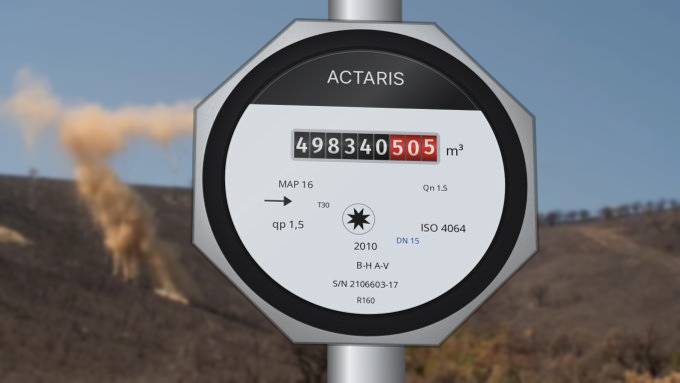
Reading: {"value": 498340.505, "unit": "m³"}
